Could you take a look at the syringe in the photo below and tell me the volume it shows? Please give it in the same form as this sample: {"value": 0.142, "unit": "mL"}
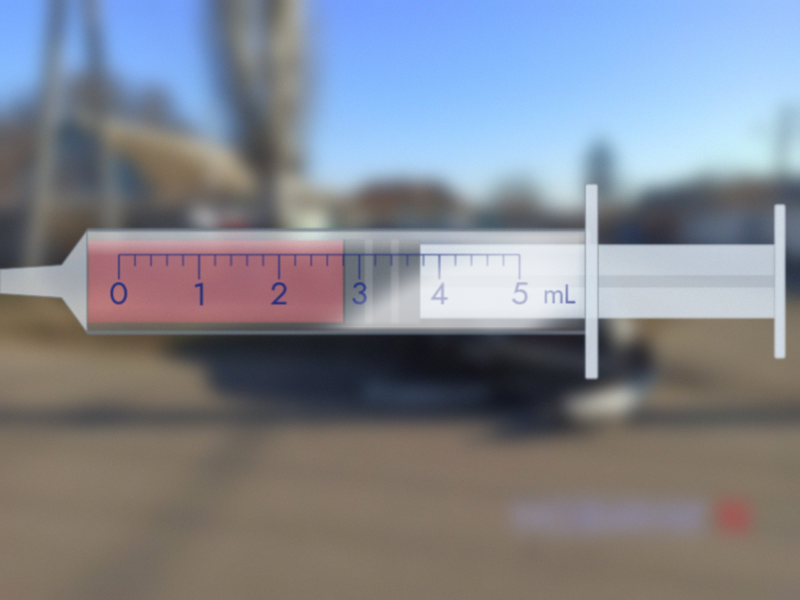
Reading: {"value": 2.8, "unit": "mL"}
